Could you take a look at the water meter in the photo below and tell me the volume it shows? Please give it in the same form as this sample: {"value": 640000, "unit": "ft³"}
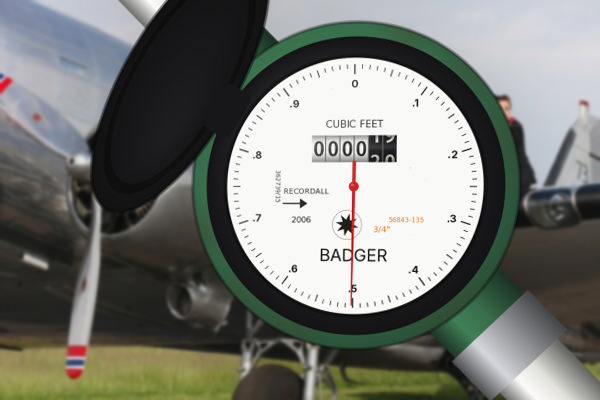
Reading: {"value": 19.50, "unit": "ft³"}
